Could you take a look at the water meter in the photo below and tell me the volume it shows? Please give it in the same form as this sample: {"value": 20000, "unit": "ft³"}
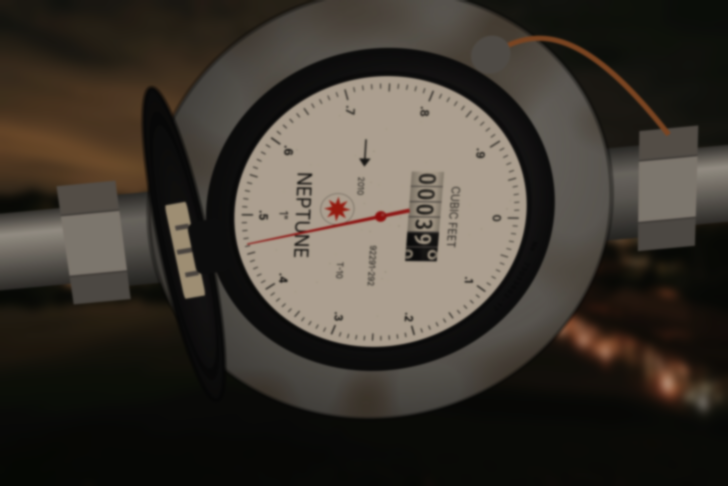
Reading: {"value": 398.46, "unit": "ft³"}
